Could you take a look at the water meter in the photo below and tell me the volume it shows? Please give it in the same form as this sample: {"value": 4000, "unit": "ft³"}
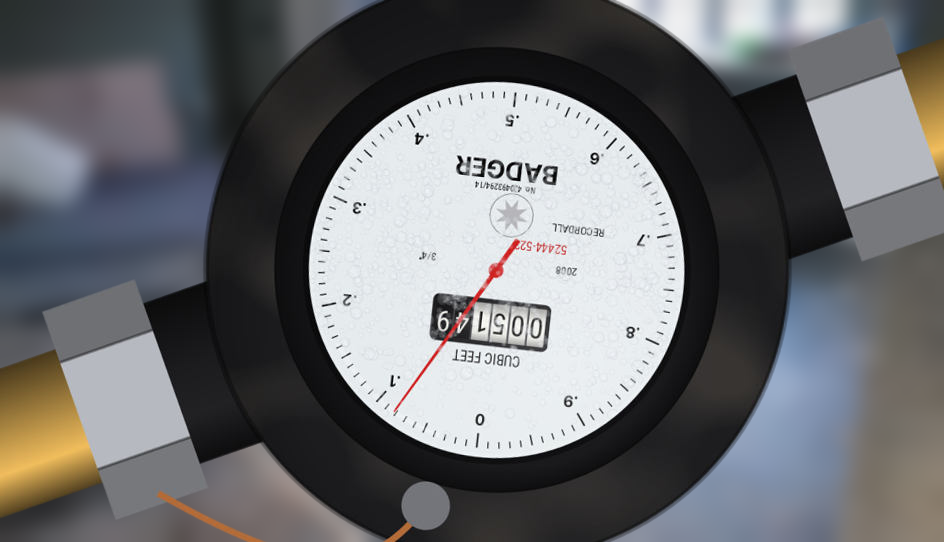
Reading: {"value": 5149.08, "unit": "ft³"}
